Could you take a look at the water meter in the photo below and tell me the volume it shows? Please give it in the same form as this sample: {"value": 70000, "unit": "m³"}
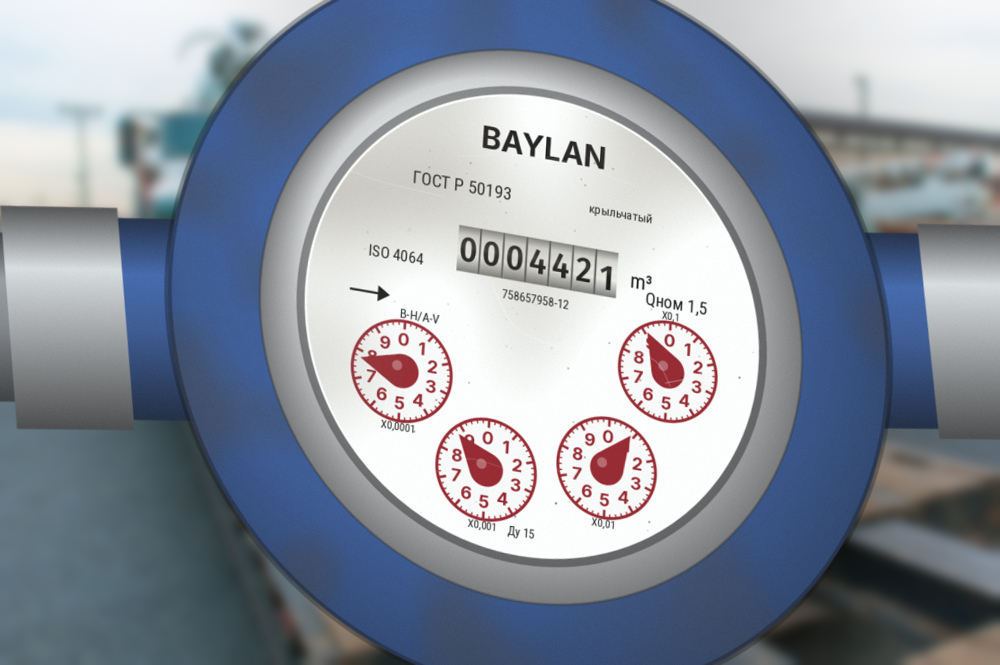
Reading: {"value": 4420.9087, "unit": "m³"}
